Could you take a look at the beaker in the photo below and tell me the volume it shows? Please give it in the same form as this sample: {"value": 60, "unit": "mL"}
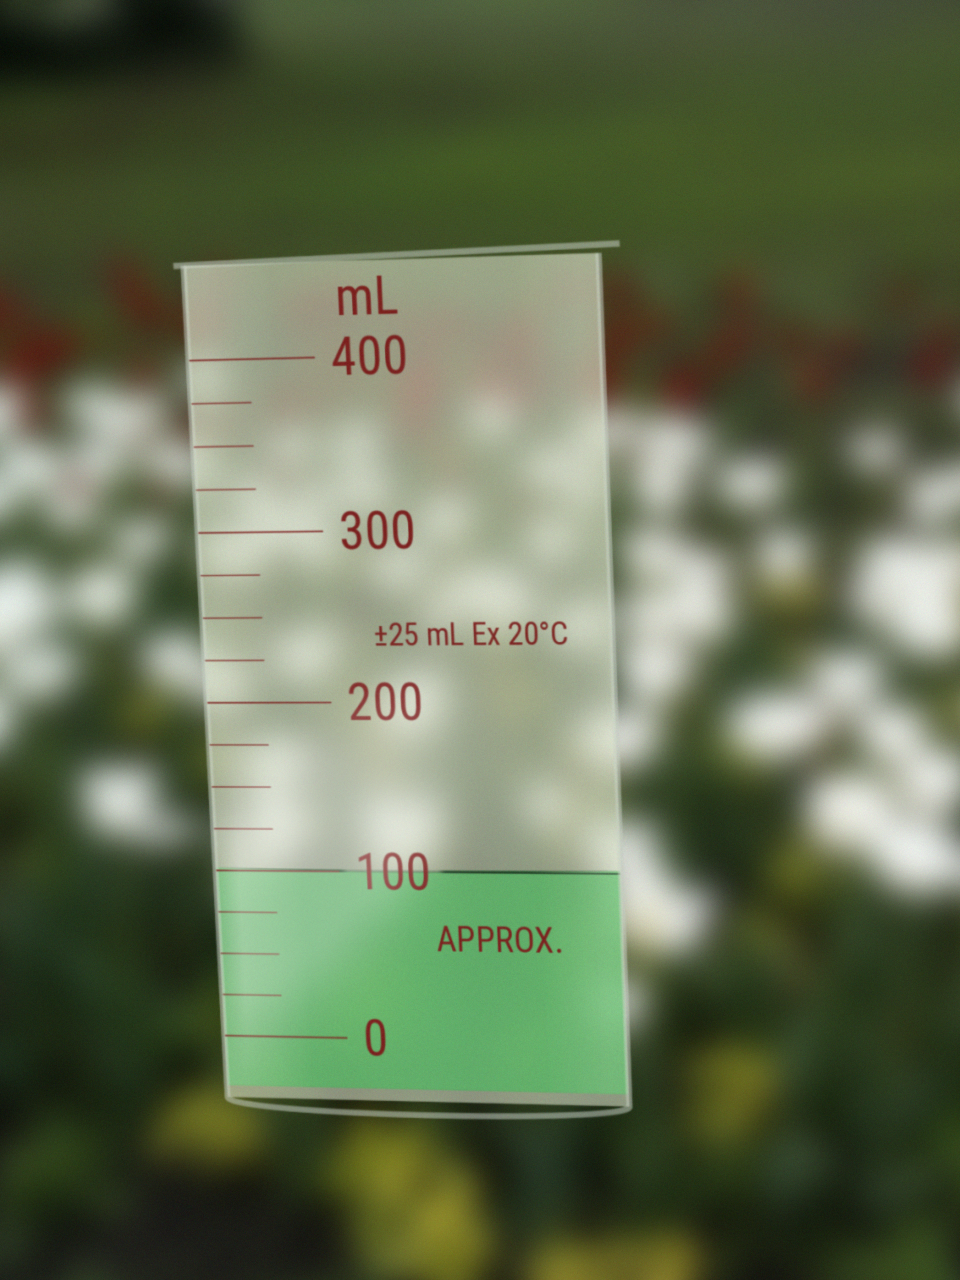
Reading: {"value": 100, "unit": "mL"}
